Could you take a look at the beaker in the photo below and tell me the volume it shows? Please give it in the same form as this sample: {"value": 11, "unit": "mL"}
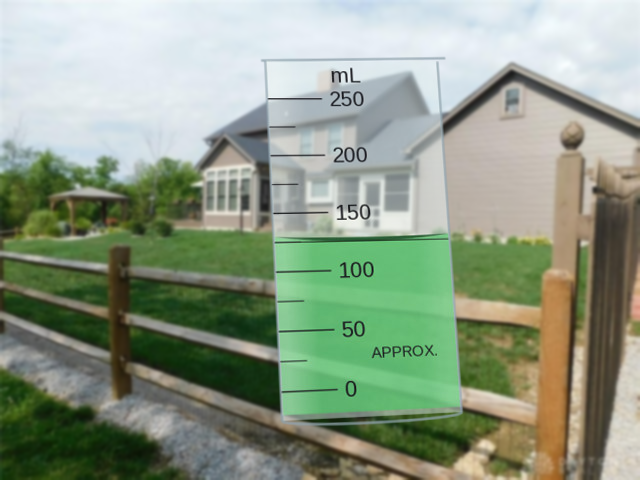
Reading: {"value": 125, "unit": "mL"}
